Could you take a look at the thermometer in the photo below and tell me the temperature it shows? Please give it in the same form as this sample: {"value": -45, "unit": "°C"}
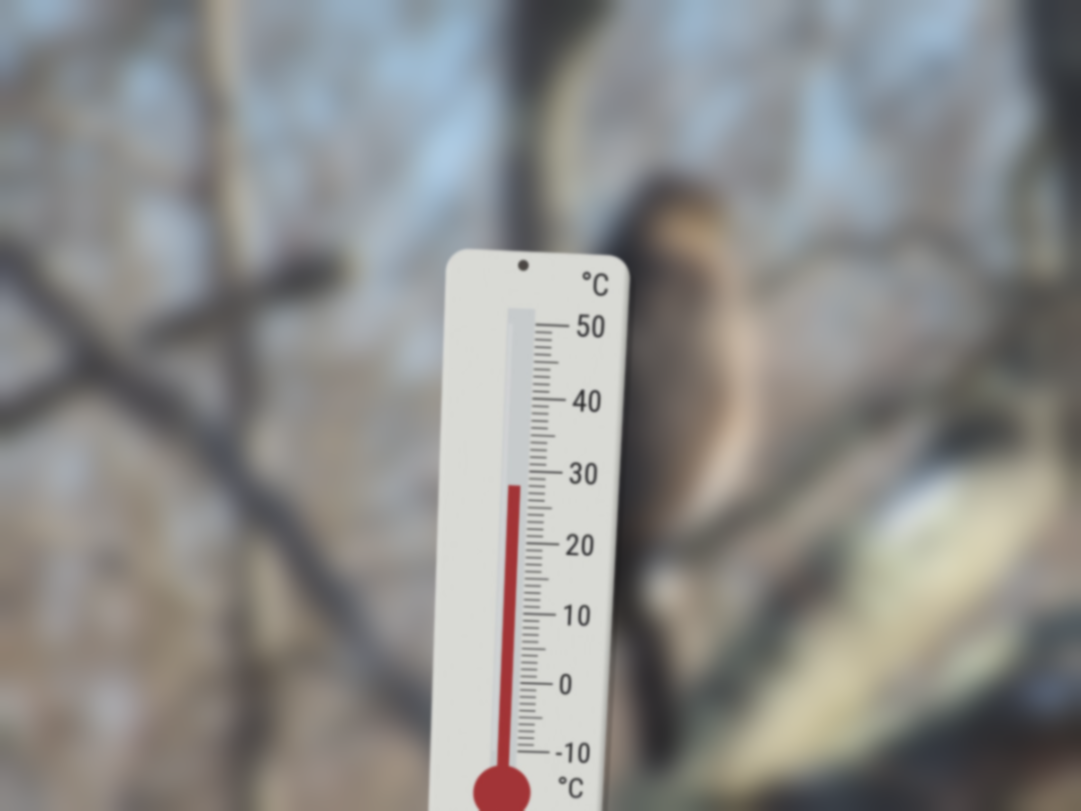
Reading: {"value": 28, "unit": "°C"}
